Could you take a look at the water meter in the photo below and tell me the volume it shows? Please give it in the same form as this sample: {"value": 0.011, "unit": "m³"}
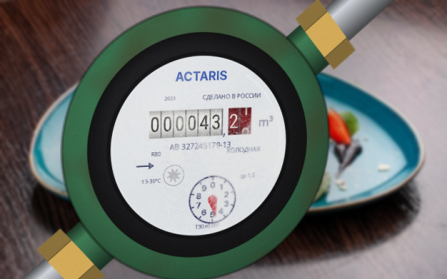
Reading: {"value": 43.214, "unit": "m³"}
